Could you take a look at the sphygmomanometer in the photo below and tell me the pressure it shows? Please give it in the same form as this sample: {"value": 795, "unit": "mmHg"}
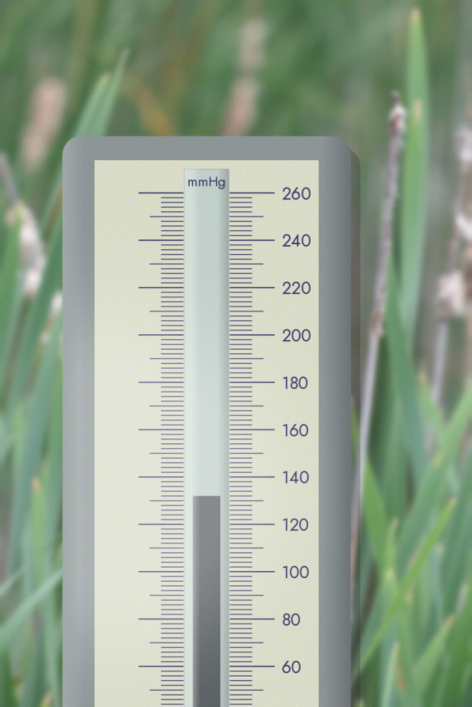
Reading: {"value": 132, "unit": "mmHg"}
